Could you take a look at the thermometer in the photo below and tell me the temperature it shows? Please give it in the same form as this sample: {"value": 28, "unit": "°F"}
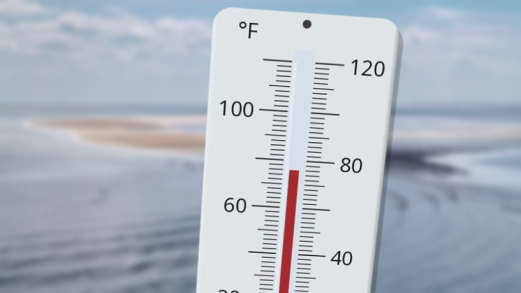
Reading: {"value": 76, "unit": "°F"}
